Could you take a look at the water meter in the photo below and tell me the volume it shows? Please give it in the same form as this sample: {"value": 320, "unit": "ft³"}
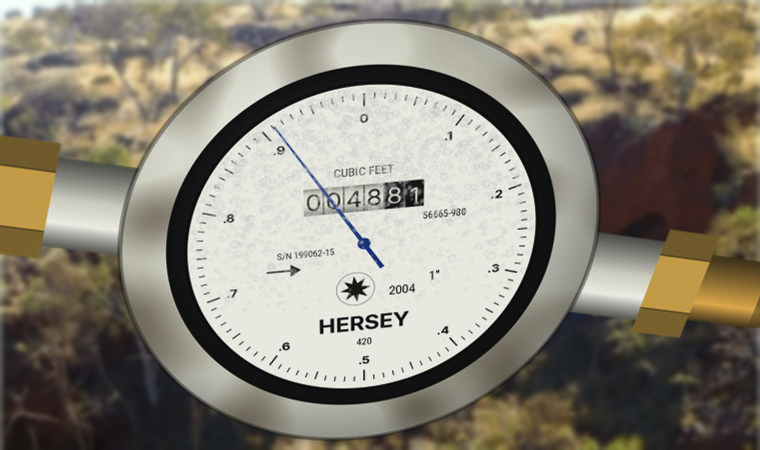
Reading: {"value": 4880.91, "unit": "ft³"}
